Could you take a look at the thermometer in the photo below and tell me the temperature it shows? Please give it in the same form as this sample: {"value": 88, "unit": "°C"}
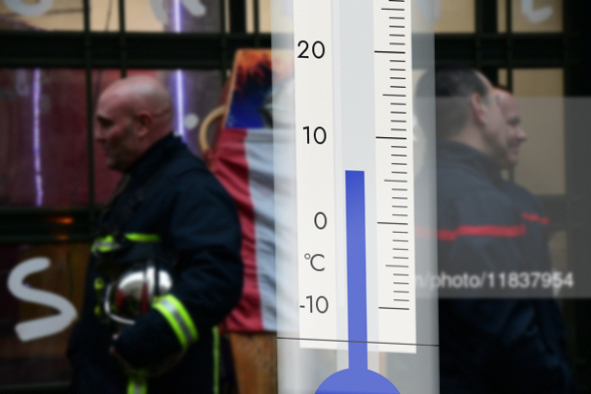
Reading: {"value": 6, "unit": "°C"}
